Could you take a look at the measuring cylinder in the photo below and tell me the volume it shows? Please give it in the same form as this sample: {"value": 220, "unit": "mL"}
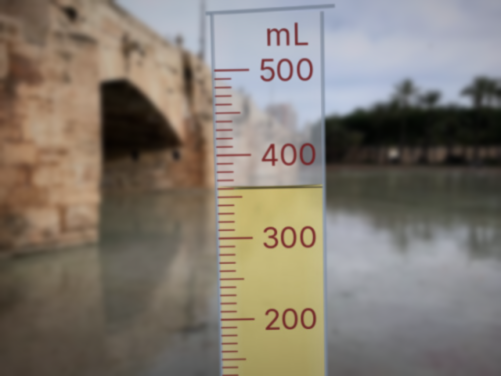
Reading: {"value": 360, "unit": "mL"}
